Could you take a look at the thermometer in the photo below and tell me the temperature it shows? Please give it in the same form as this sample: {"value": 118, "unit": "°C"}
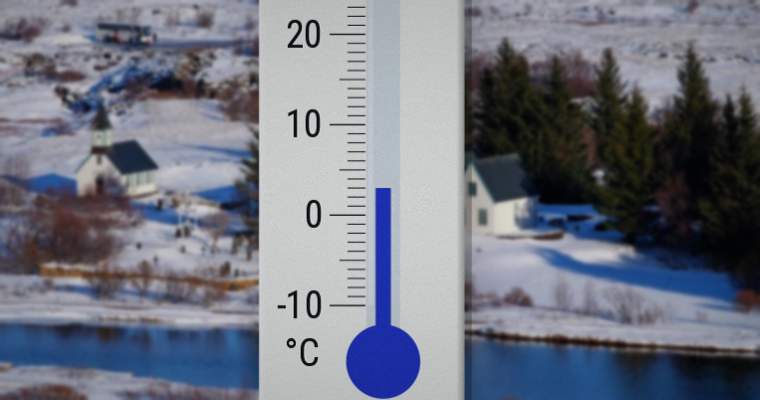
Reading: {"value": 3, "unit": "°C"}
